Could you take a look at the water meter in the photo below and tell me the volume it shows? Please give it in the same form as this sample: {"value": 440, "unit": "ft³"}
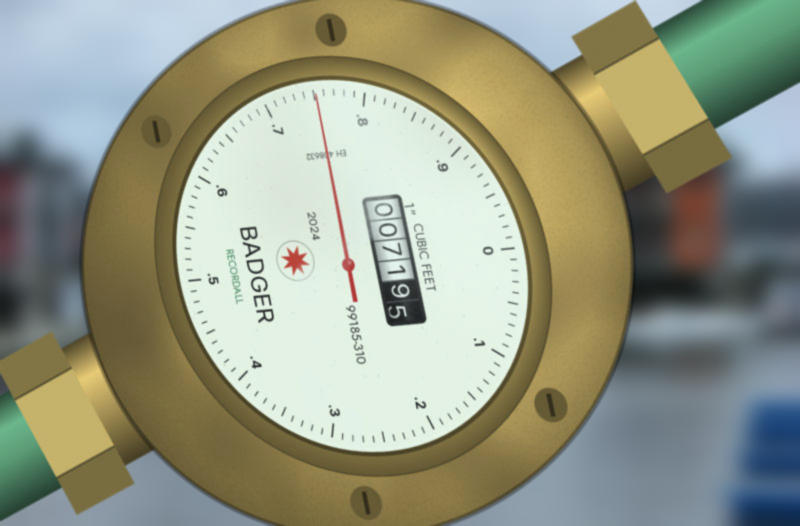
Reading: {"value": 7194.75, "unit": "ft³"}
